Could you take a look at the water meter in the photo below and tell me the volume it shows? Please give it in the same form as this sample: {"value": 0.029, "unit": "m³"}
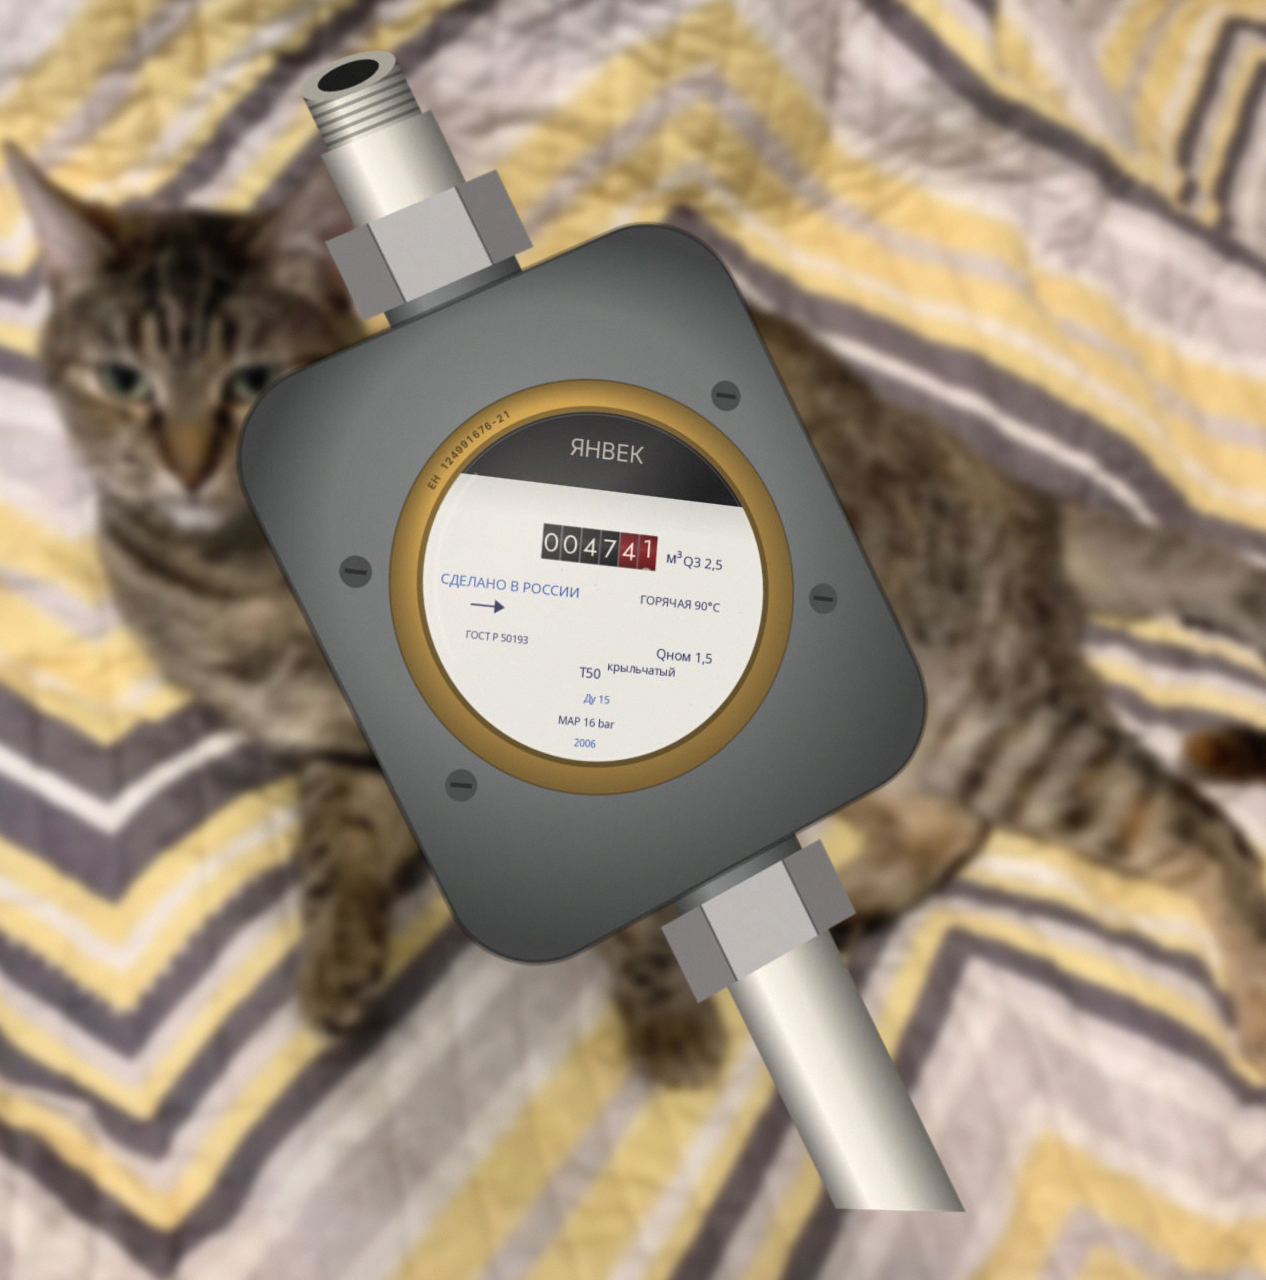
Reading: {"value": 47.41, "unit": "m³"}
